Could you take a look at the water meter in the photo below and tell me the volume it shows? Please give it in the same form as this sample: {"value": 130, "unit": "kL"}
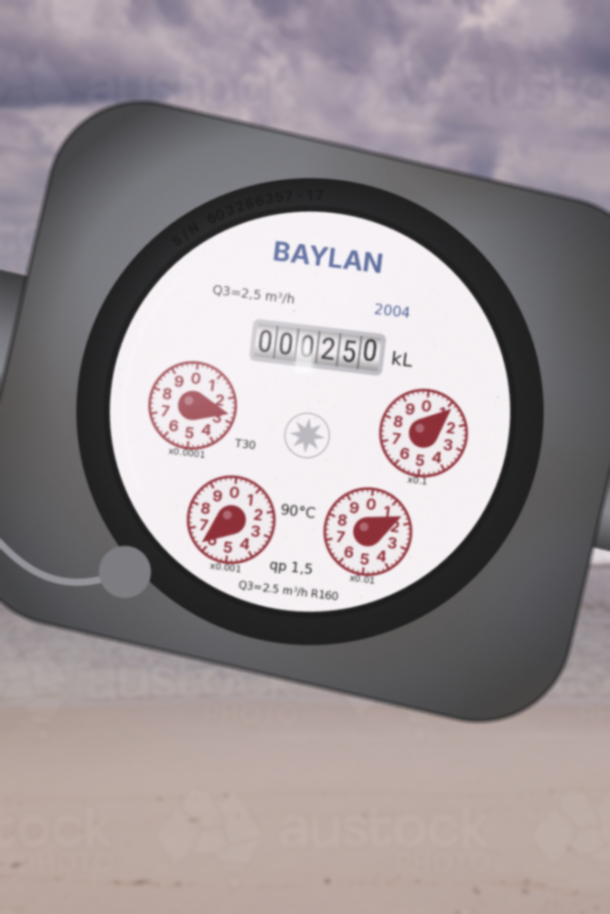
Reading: {"value": 250.1162, "unit": "kL"}
